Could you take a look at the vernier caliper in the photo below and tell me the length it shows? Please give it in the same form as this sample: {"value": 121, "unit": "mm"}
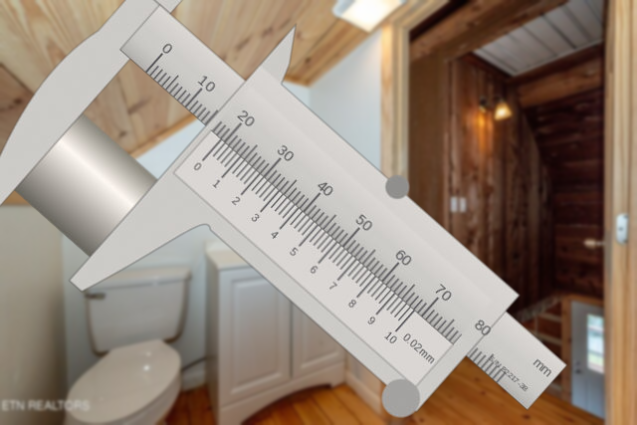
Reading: {"value": 19.2, "unit": "mm"}
